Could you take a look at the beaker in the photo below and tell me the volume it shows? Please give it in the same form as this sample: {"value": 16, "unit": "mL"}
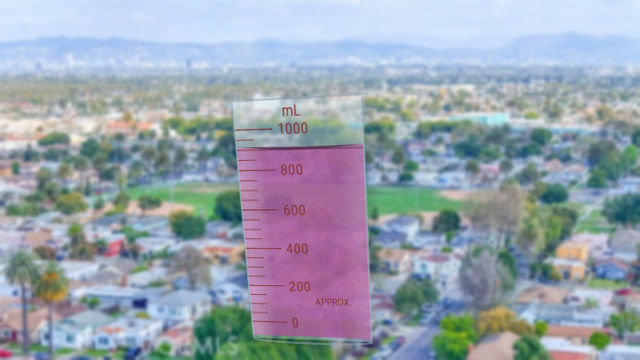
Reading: {"value": 900, "unit": "mL"}
